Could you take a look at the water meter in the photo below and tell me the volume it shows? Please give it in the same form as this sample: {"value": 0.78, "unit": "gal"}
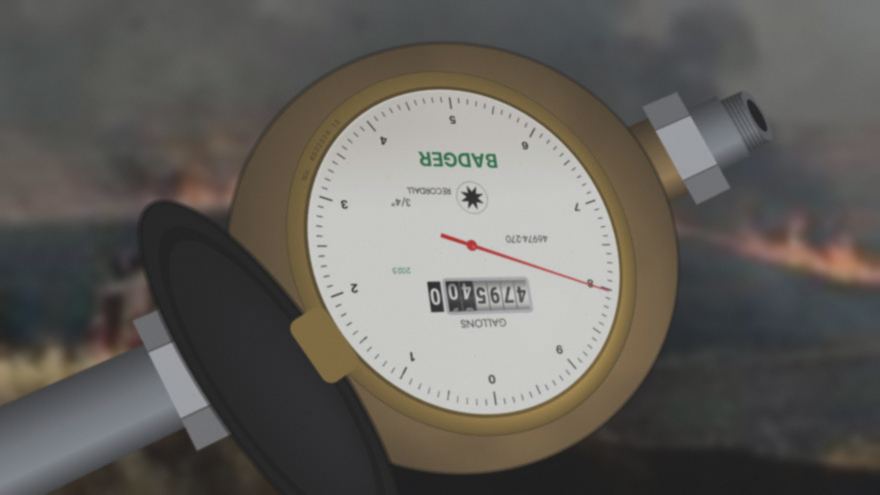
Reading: {"value": 4795398.0, "unit": "gal"}
